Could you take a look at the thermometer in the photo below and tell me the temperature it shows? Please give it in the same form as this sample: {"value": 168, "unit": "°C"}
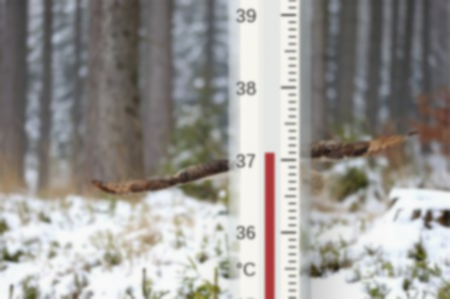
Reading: {"value": 37.1, "unit": "°C"}
